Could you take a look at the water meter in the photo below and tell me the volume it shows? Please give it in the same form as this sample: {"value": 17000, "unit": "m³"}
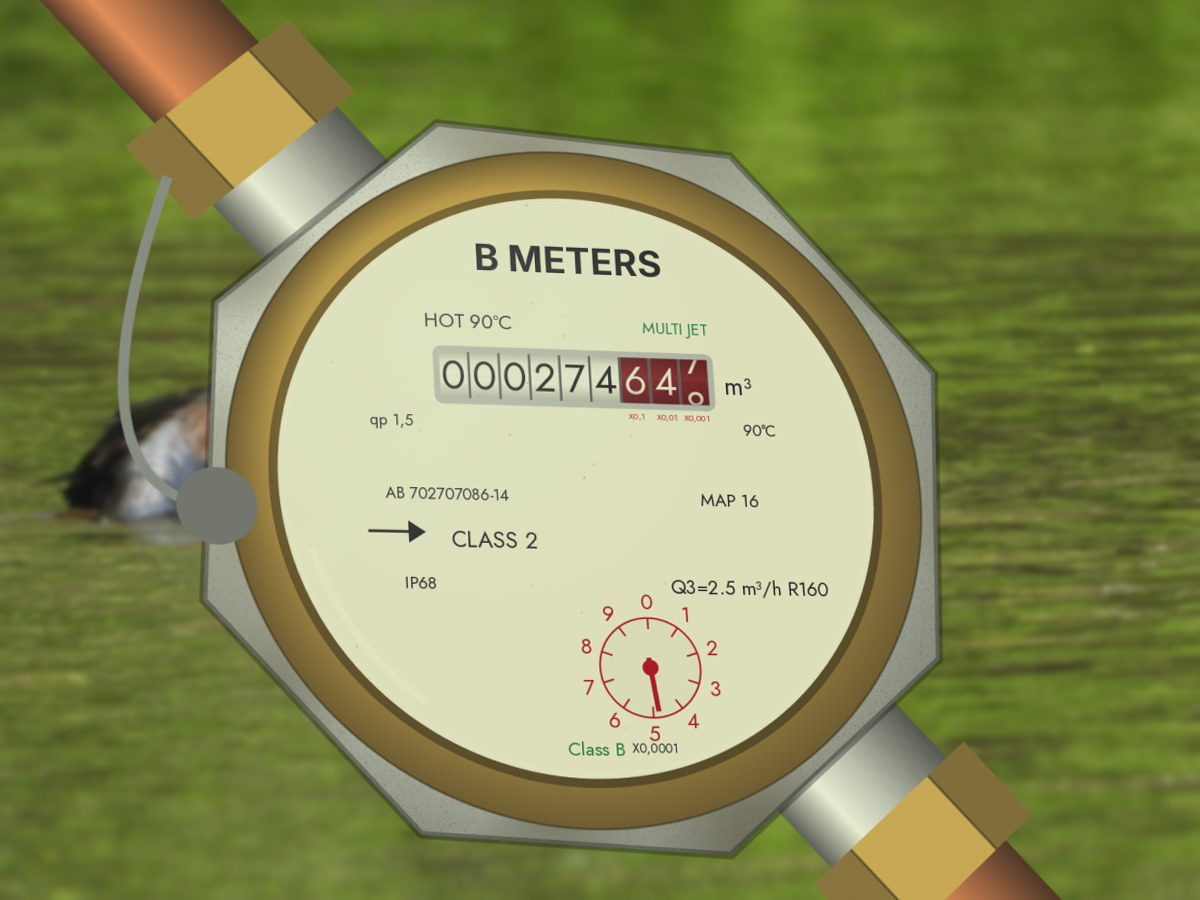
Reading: {"value": 274.6474, "unit": "m³"}
